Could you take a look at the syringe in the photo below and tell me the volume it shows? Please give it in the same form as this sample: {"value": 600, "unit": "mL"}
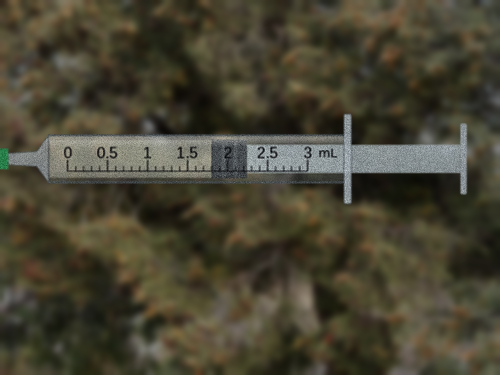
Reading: {"value": 1.8, "unit": "mL"}
